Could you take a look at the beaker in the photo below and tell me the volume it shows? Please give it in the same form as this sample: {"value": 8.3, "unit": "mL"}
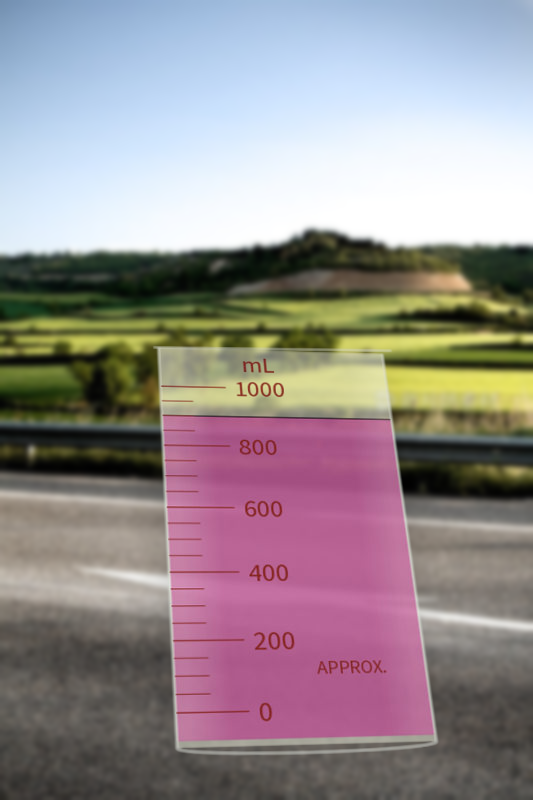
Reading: {"value": 900, "unit": "mL"}
